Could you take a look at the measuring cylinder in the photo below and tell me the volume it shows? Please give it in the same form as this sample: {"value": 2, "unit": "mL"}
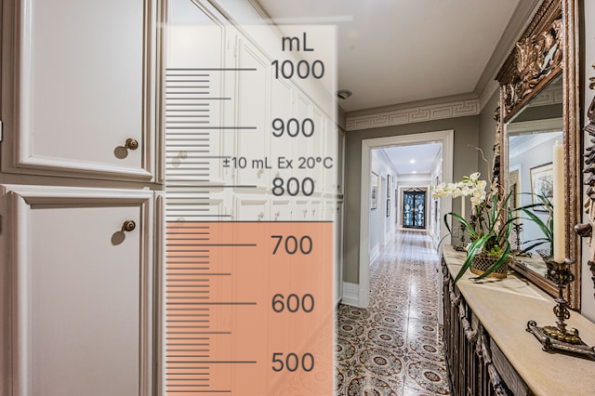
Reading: {"value": 740, "unit": "mL"}
